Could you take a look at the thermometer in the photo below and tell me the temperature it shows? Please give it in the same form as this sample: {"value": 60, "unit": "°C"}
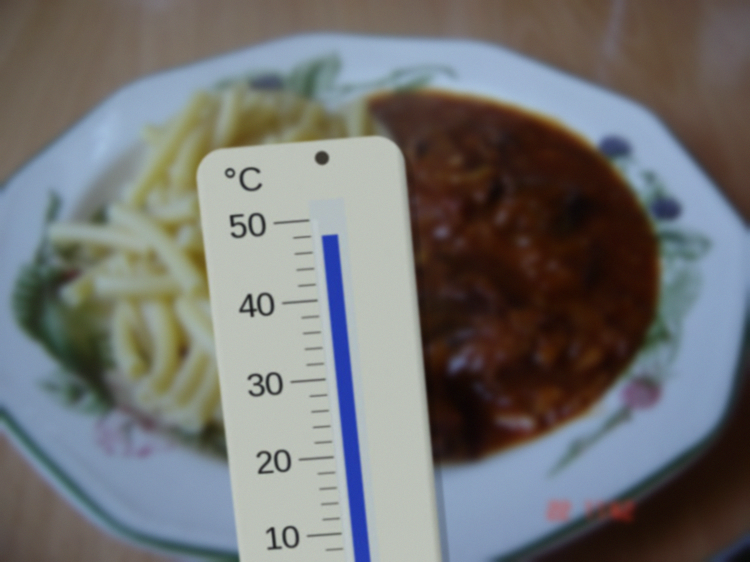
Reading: {"value": 48, "unit": "°C"}
